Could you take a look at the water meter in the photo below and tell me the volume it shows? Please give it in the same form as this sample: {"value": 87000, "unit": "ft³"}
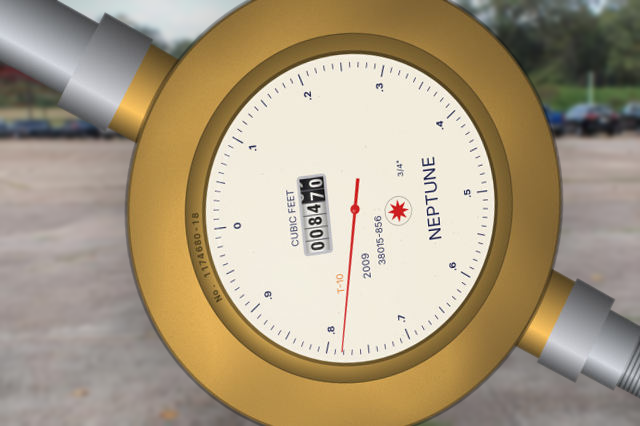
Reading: {"value": 8469.78, "unit": "ft³"}
